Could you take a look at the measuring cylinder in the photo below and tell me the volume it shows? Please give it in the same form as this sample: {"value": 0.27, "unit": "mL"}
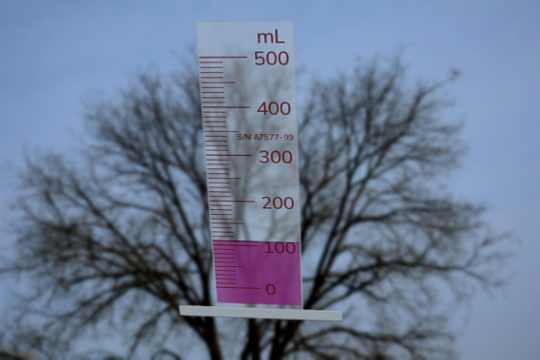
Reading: {"value": 110, "unit": "mL"}
